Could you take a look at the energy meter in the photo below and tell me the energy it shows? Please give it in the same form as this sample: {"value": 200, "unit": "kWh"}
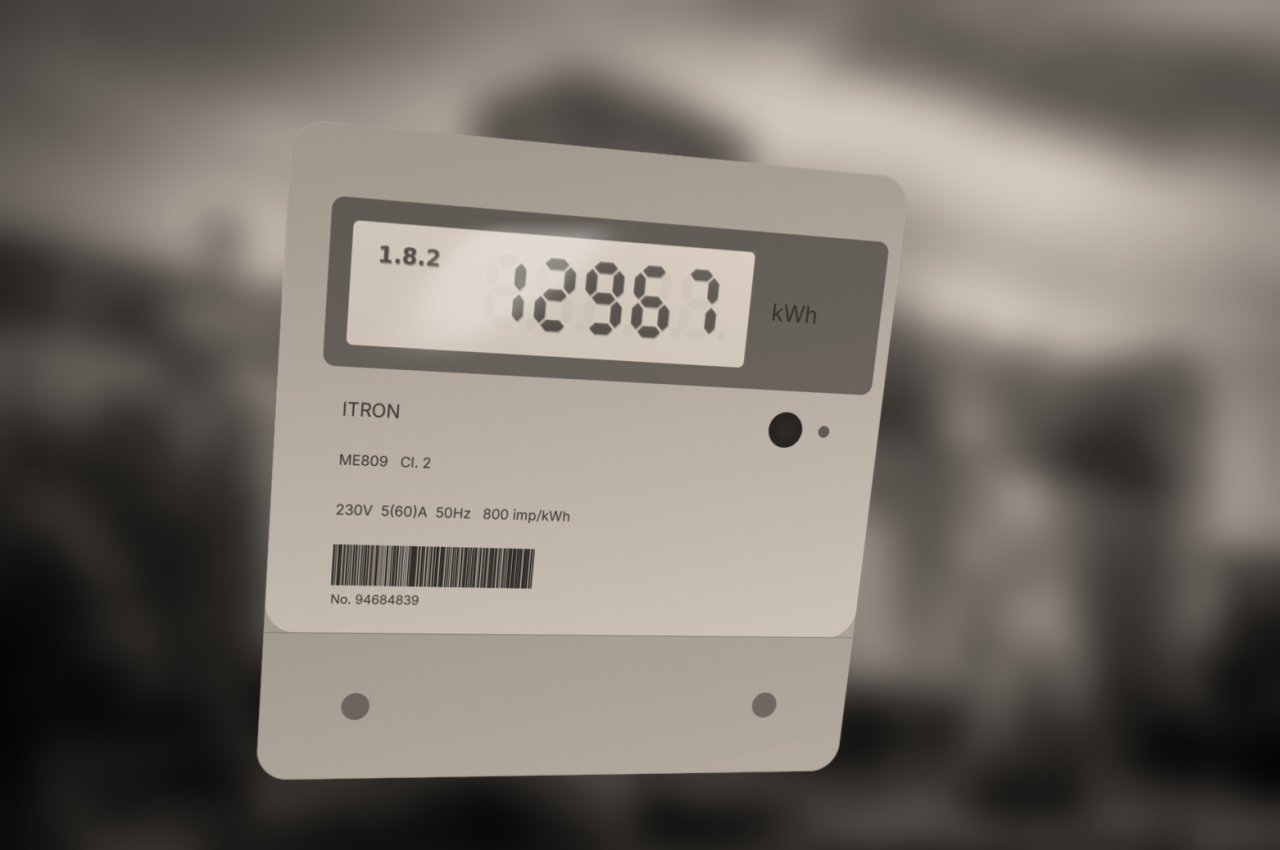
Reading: {"value": 12967, "unit": "kWh"}
